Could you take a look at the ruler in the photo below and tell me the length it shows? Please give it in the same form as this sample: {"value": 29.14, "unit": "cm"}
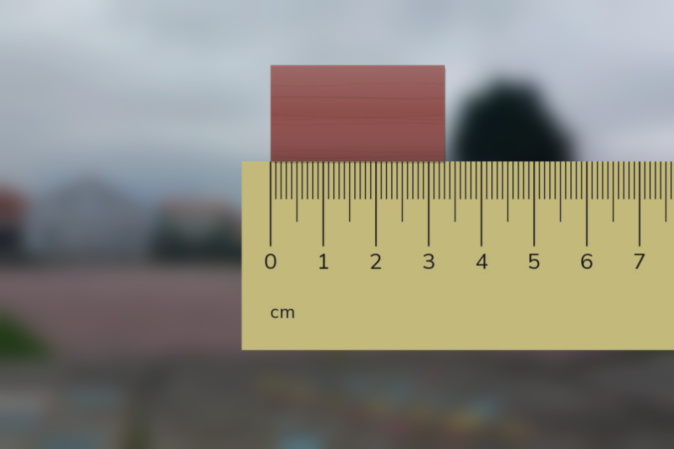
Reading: {"value": 3.3, "unit": "cm"}
